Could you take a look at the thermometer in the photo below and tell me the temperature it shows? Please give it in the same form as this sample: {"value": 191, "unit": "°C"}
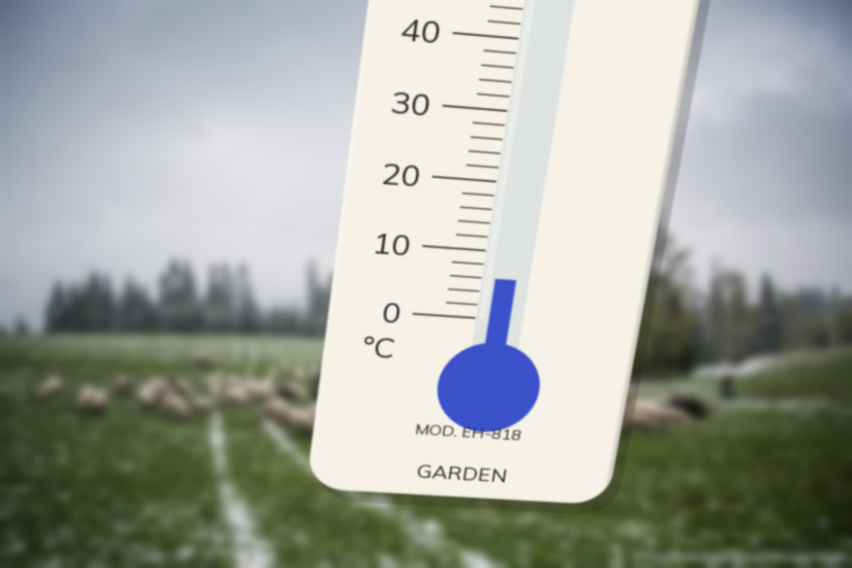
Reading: {"value": 6, "unit": "°C"}
